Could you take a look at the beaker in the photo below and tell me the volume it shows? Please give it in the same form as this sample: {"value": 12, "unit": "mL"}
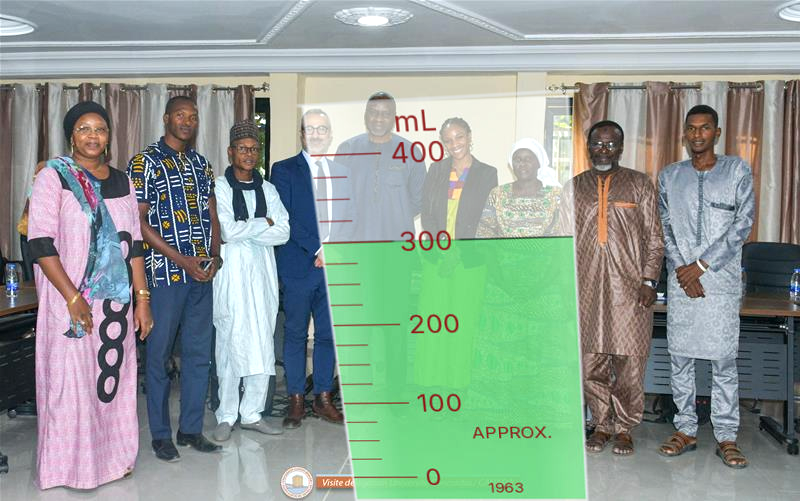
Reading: {"value": 300, "unit": "mL"}
